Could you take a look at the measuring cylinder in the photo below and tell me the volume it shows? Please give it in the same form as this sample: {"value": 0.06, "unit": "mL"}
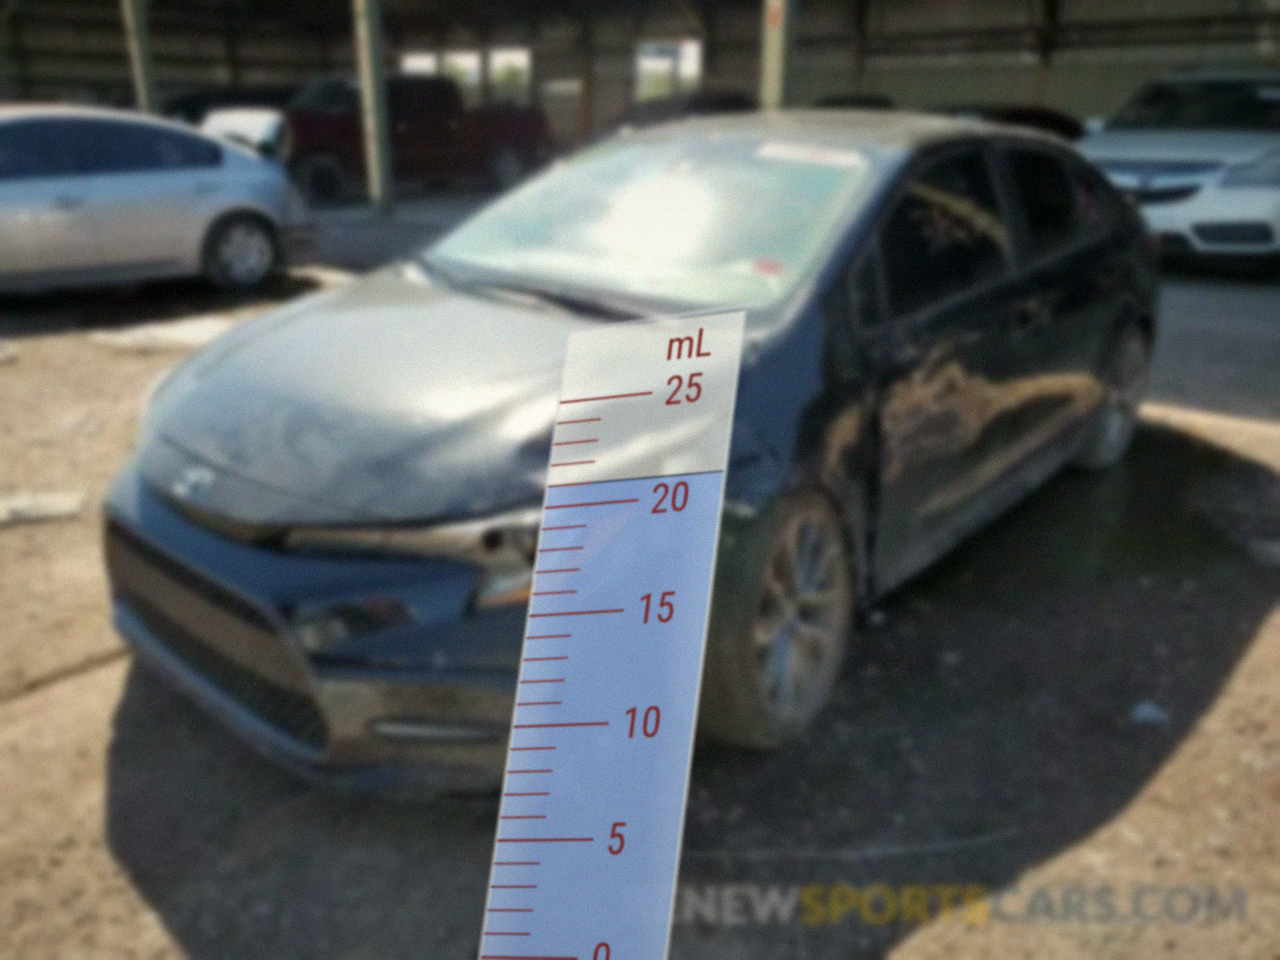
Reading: {"value": 21, "unit": "mL"}
